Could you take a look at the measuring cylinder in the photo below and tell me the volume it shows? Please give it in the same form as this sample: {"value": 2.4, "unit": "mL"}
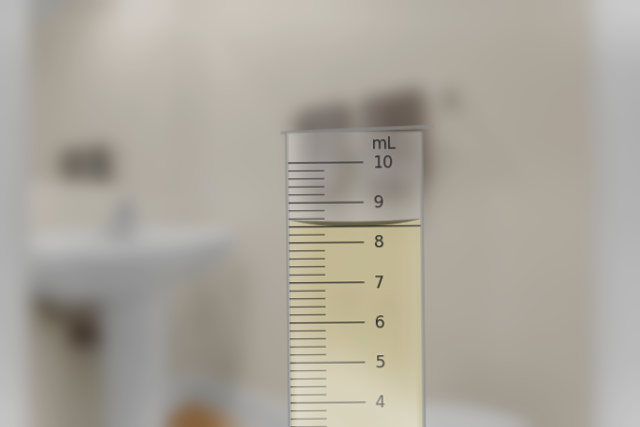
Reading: {"value": 8.4, "unit": "mL"}
